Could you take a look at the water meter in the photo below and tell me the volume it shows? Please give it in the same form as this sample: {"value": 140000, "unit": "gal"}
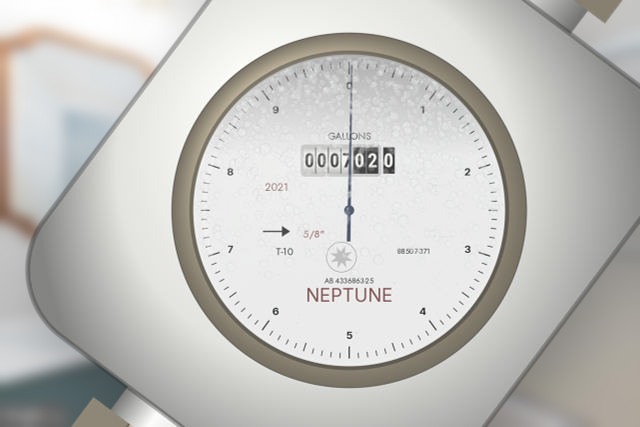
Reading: {"value": 7020.0, "unit": "gal"}
